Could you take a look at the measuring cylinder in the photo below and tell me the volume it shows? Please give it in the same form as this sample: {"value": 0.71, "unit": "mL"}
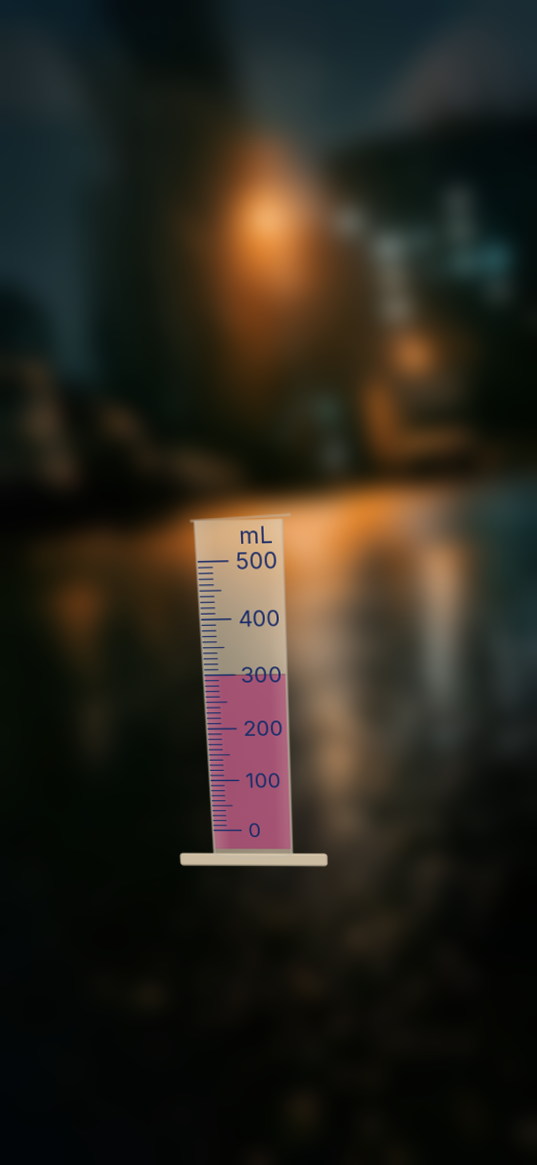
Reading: {"value": 300, "unit": "mL"}
